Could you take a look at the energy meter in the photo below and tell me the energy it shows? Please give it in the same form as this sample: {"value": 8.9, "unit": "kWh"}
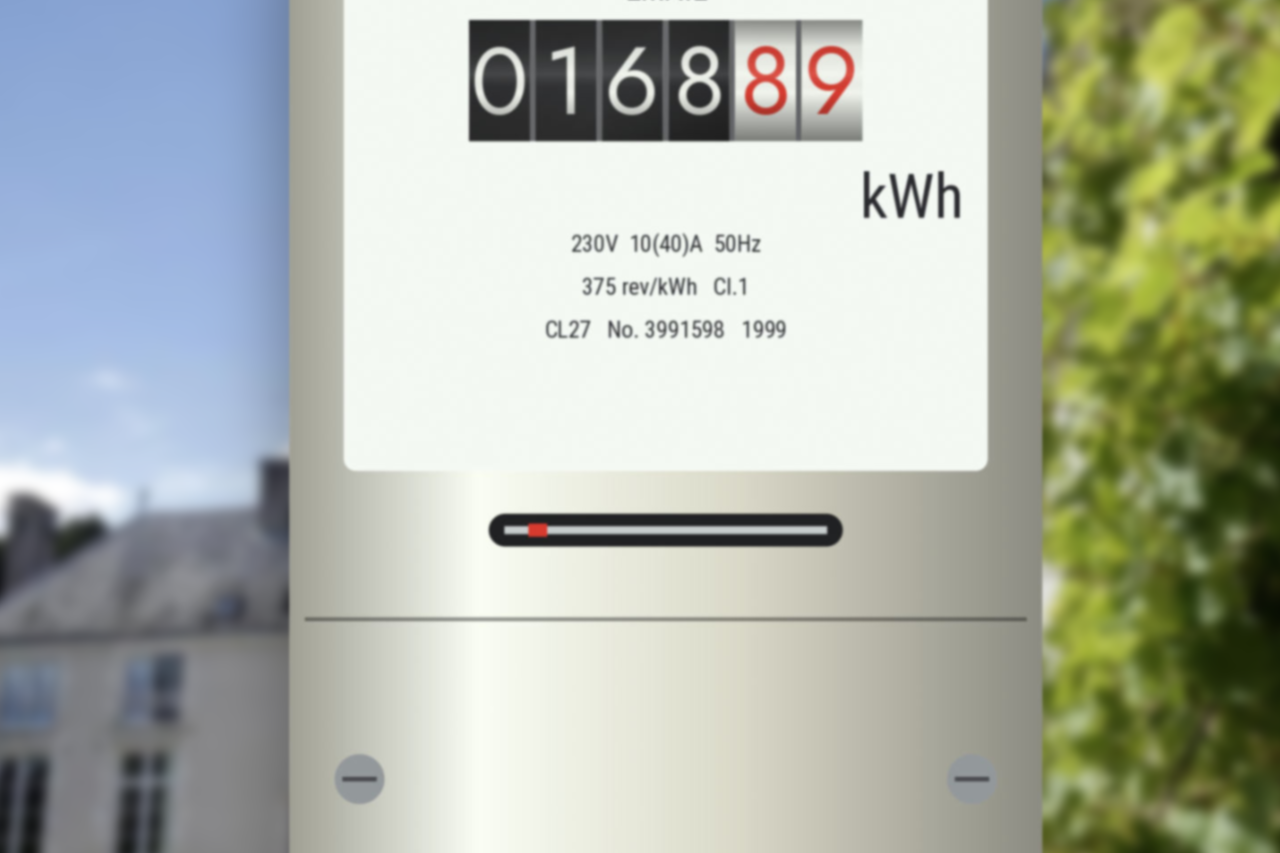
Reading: {"value": 168.89, "unit": "kWh"}
